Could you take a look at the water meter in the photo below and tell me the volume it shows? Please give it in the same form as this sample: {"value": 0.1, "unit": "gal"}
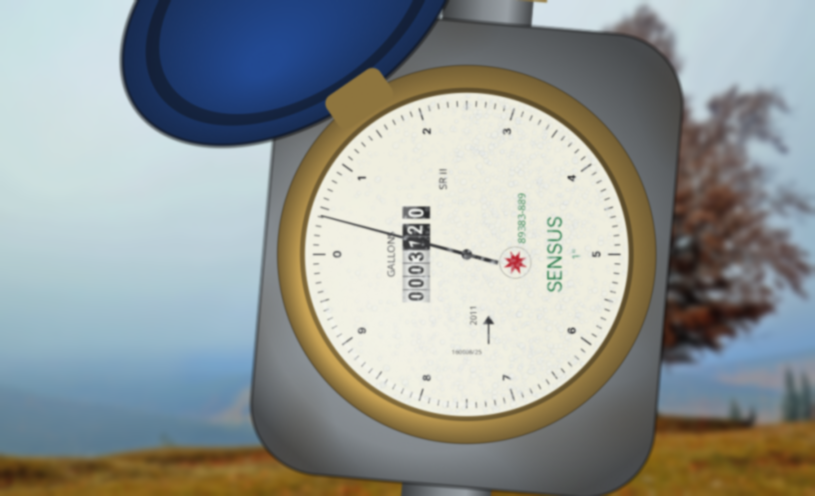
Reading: {"value": 3120.4, "unit": "gal"}
